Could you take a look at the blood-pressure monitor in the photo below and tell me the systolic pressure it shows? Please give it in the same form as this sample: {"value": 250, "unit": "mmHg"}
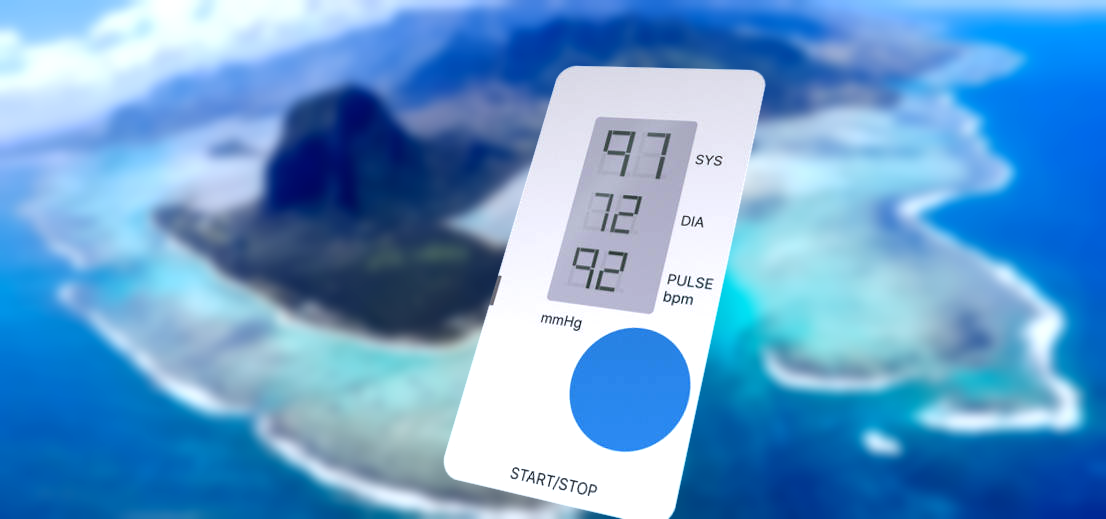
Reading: {"value": 97, "unit": "mmHg"}
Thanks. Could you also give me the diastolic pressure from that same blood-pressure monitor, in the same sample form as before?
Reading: {"value": 72, "unit": "mmHg"}
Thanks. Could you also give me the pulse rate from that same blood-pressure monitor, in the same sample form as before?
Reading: {"value": 92, "unit": "bpm"}
